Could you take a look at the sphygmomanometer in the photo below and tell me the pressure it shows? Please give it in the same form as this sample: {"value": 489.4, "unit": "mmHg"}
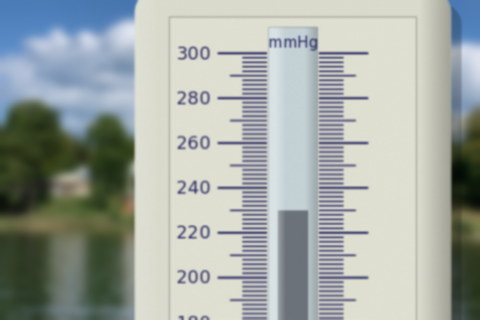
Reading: {"value": 230, "unit": "mmHg"}
